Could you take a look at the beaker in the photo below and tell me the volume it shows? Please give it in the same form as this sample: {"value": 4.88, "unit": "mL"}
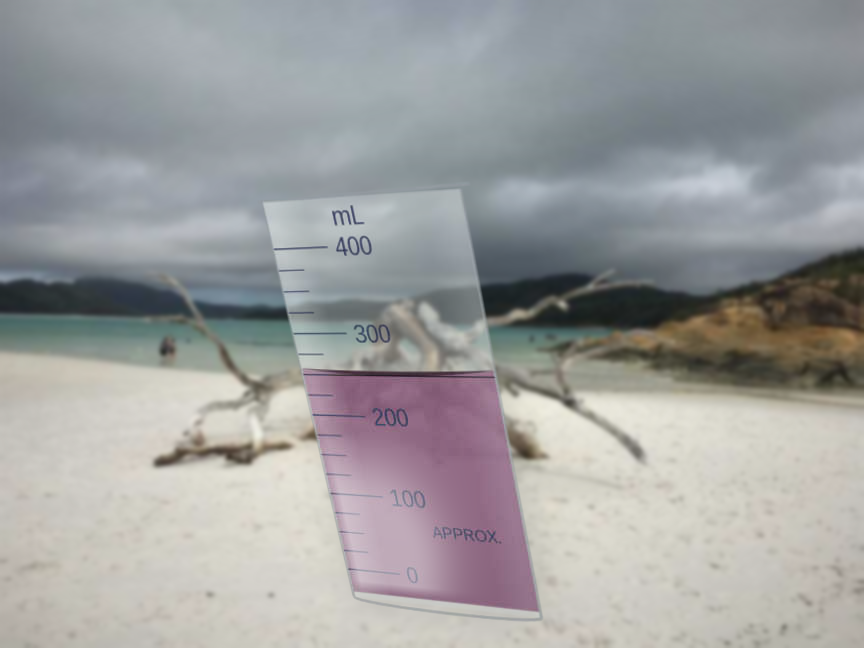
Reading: {"value": 250, "unit": "mL"}
